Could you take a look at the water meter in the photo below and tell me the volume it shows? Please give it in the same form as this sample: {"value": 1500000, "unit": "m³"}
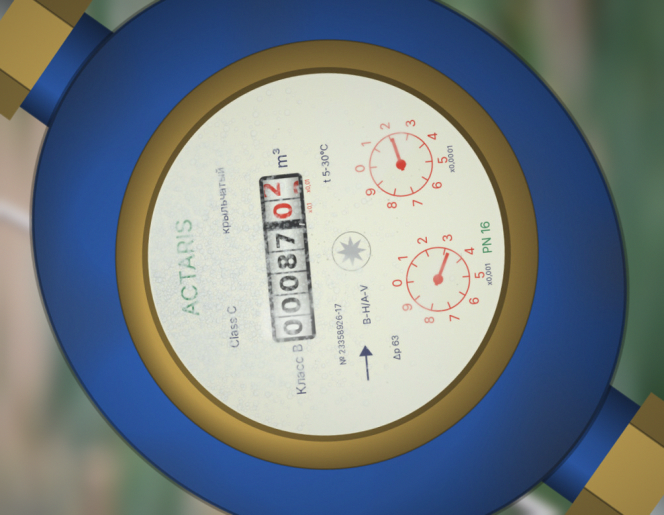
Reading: {"value": 87.0232, "unit": "m³"}
